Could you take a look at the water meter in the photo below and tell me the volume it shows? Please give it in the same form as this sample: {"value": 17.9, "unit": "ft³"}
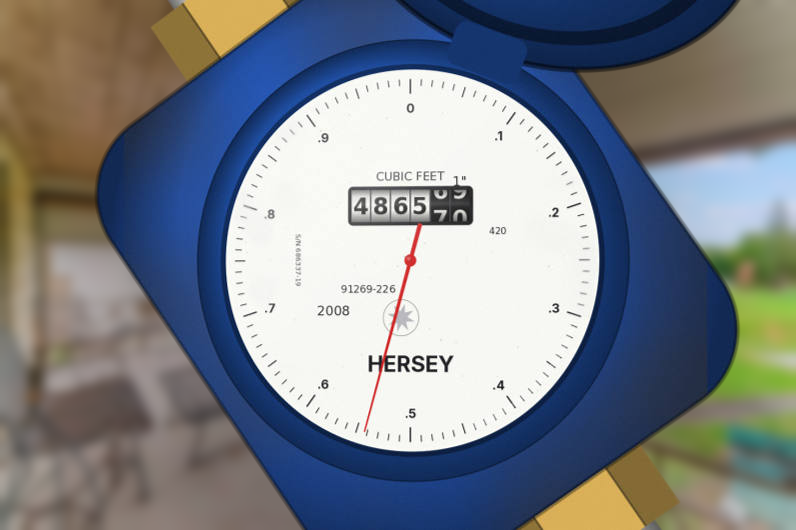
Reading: {"value": 486569.54, "unit": "ft³"}
